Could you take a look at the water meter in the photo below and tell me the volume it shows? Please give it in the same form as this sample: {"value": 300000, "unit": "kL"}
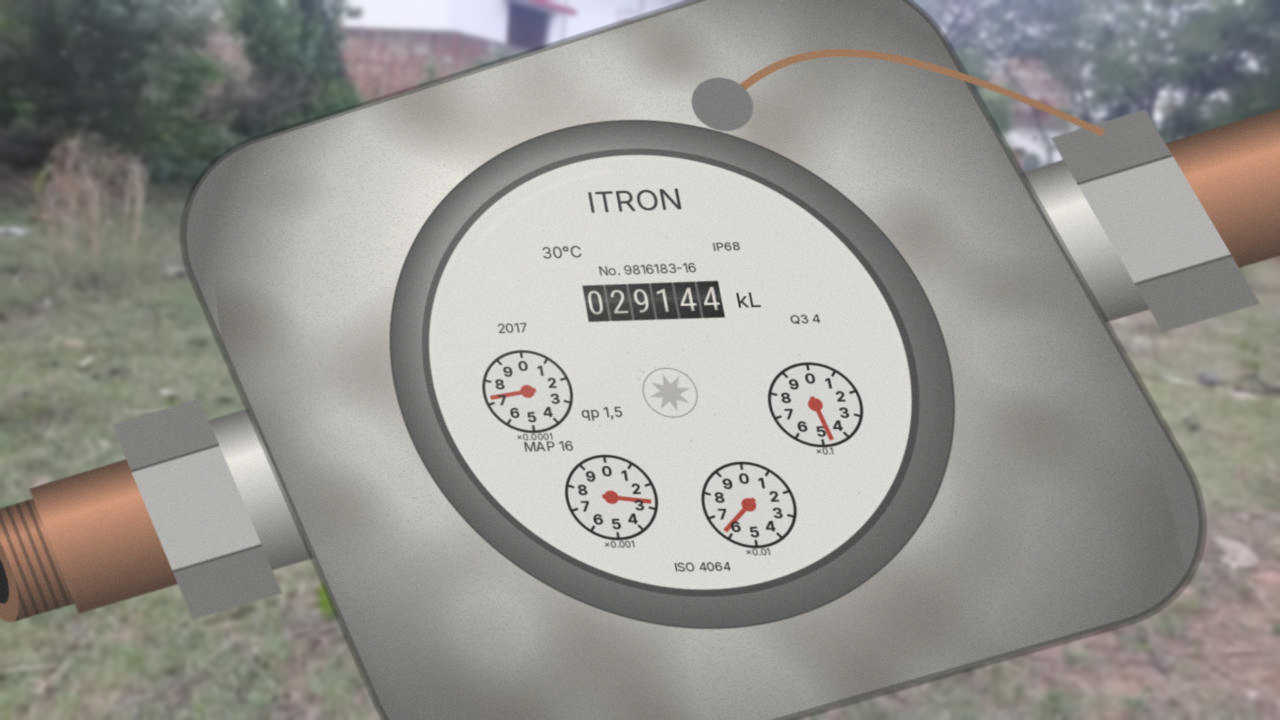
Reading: {"value": 29144.4627, "unit": "kL"}
